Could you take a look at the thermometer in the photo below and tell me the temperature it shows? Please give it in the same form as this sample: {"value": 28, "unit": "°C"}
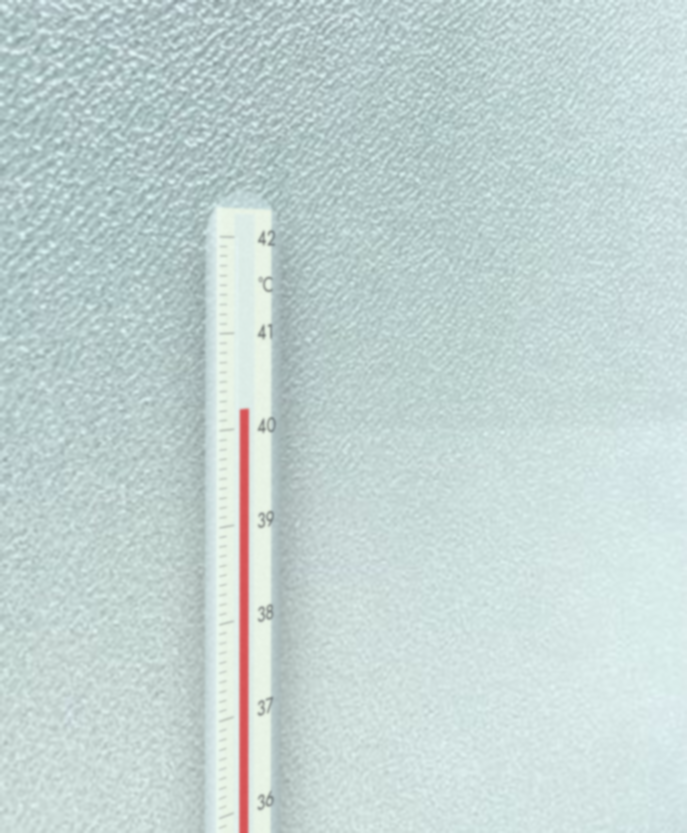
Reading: {"value": 40.2, "unit": "°C"}
